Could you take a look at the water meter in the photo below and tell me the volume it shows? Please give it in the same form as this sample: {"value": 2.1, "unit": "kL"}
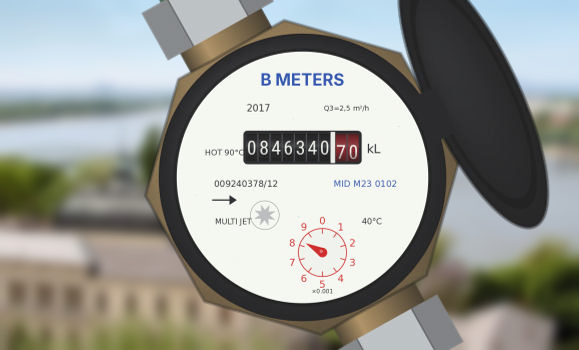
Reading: {"value": 846340.698, "unit": "kL"}
